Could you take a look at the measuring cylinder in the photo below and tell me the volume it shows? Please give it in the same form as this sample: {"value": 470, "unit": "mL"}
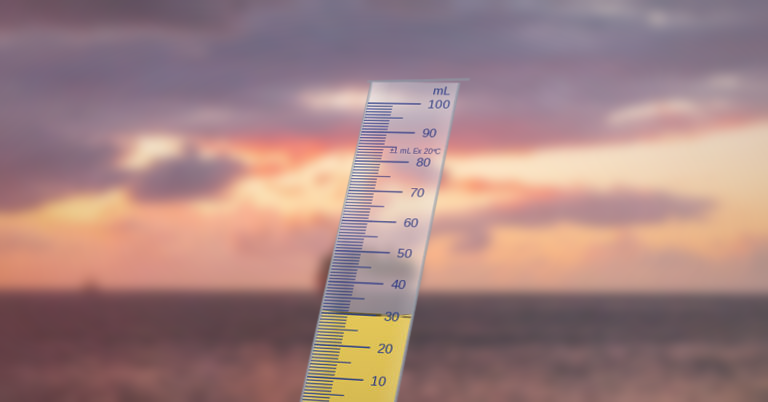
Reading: {"value": 30, "unit": "mL"}
